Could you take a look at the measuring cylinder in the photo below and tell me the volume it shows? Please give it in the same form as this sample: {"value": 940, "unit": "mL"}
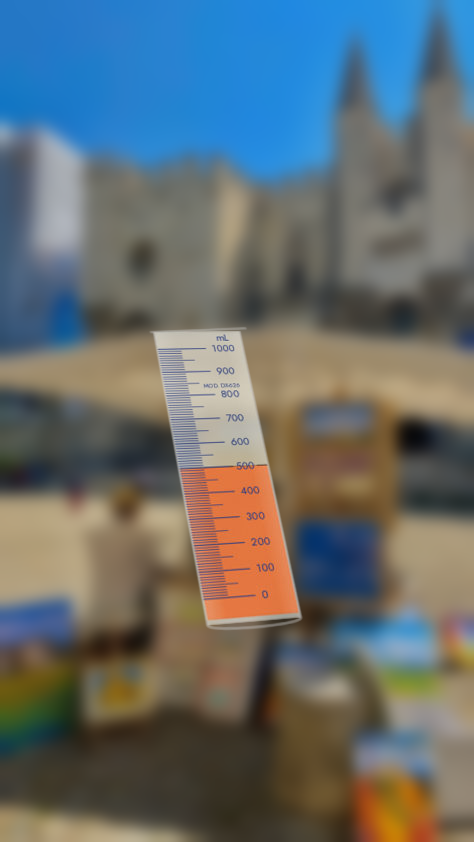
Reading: {"value": 500, "unit": "mL"}
